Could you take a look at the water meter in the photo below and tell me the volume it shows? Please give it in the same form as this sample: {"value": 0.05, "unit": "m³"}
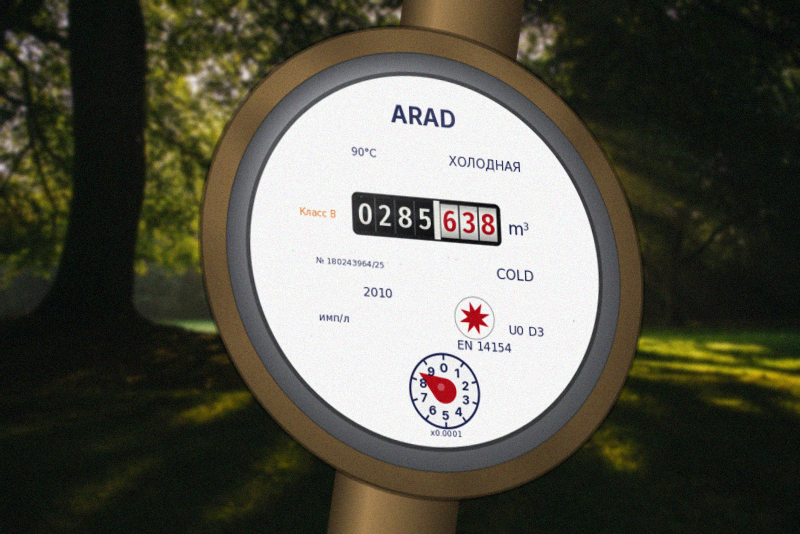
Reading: {"value": 285.6388, "unit": "m³"}
